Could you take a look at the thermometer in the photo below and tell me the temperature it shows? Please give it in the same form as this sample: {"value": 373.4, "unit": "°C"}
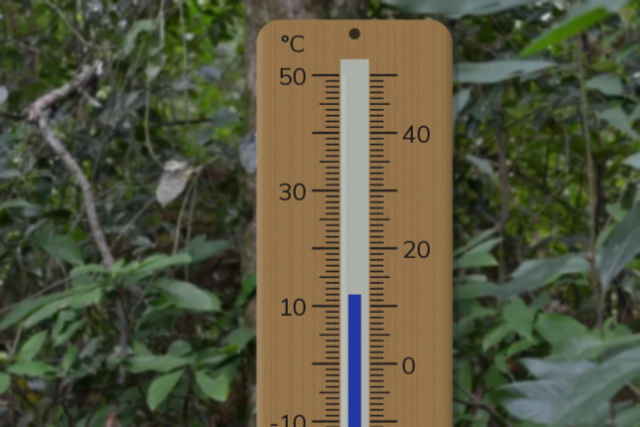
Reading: {"value": 12, "unit": "°C"}
